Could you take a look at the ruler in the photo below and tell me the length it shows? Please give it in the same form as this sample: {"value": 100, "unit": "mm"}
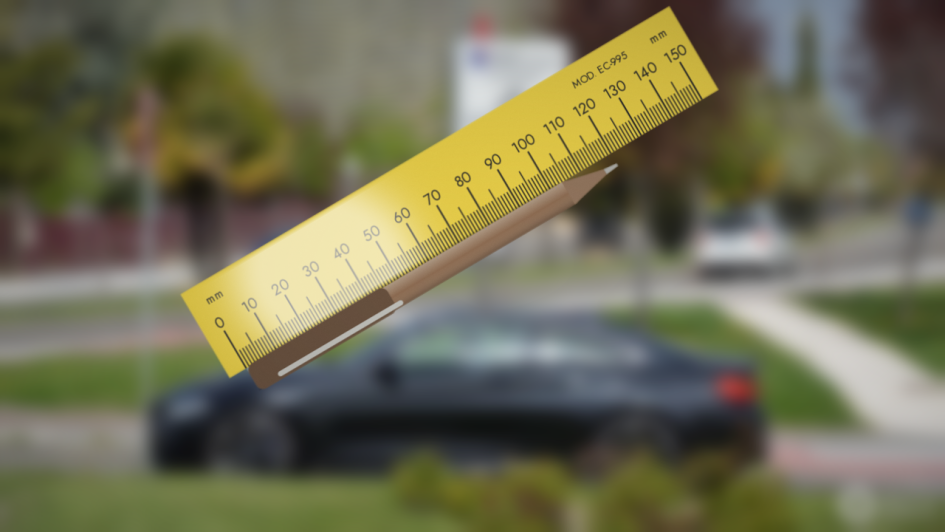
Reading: {"value": 120, "unit": "mm"}
